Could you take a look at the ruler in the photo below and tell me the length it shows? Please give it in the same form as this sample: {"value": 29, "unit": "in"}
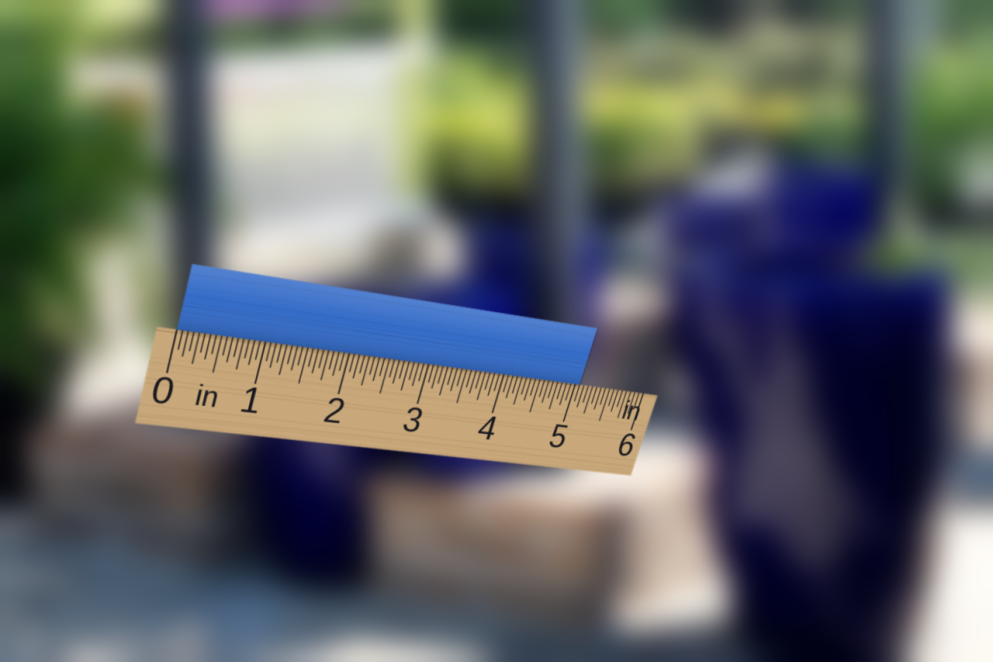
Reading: {"value": 5.0625, "unit": "in"}
